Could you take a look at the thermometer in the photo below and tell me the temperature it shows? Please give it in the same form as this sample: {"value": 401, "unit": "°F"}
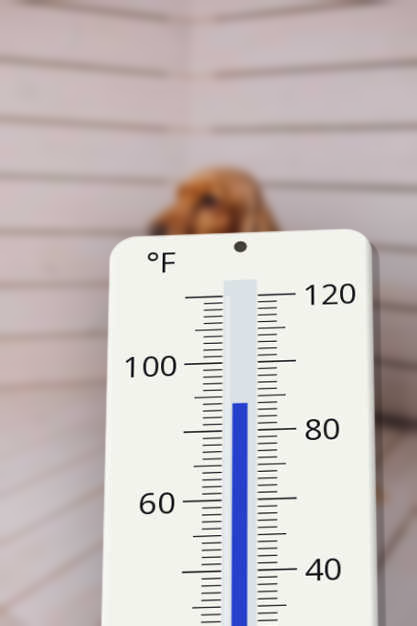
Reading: {"value": 88, "unit": "°F"}
